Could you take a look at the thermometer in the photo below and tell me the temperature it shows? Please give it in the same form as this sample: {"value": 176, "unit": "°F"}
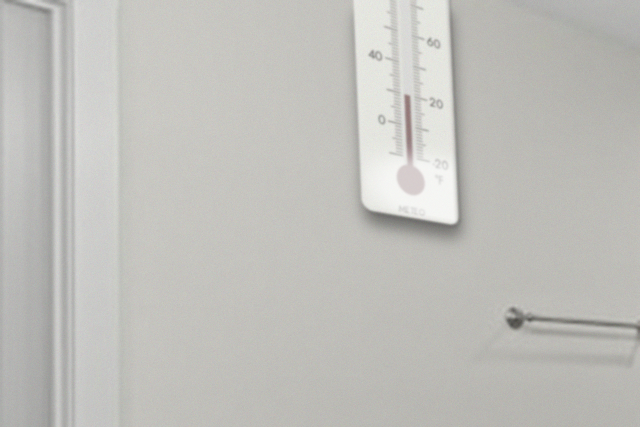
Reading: {"value": 20, "unit": "°F"}
